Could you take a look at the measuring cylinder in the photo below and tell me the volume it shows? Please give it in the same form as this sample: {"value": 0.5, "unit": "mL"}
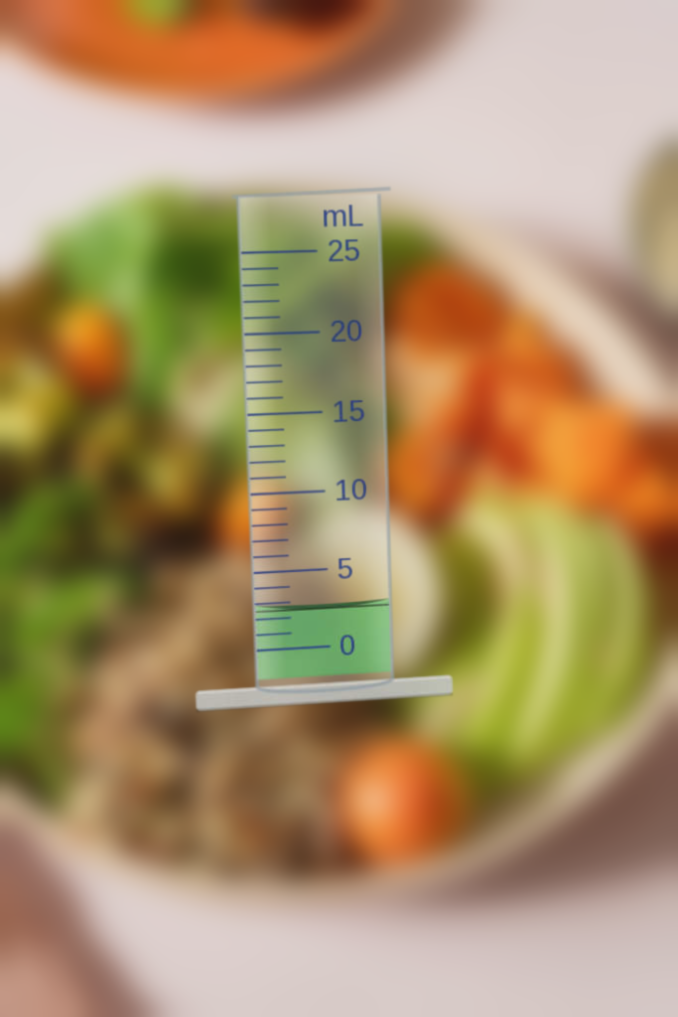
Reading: {"value": 2.5, "unit": "mL"}
